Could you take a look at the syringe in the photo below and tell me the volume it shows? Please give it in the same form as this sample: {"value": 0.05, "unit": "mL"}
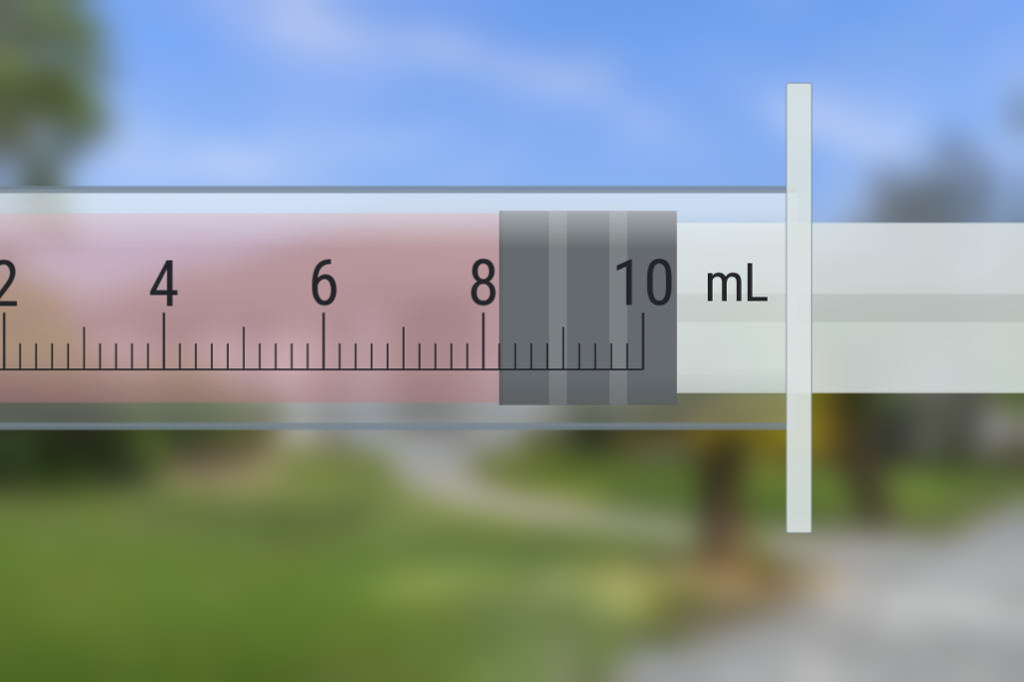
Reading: {"value": 8.2, "unit": "mL"}
